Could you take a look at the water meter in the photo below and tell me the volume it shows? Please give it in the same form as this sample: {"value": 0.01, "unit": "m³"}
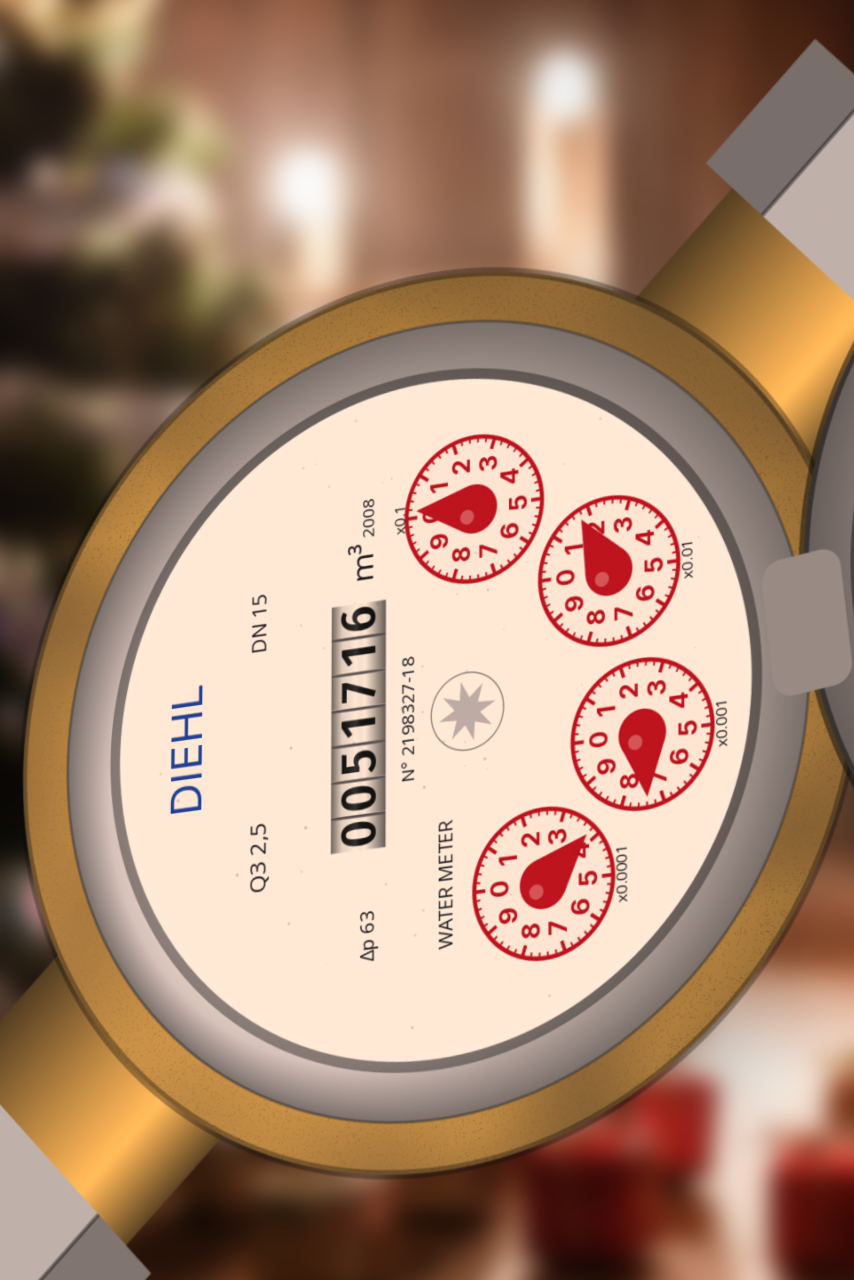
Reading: {"value": 51716.0173, "unit": "m³"}
